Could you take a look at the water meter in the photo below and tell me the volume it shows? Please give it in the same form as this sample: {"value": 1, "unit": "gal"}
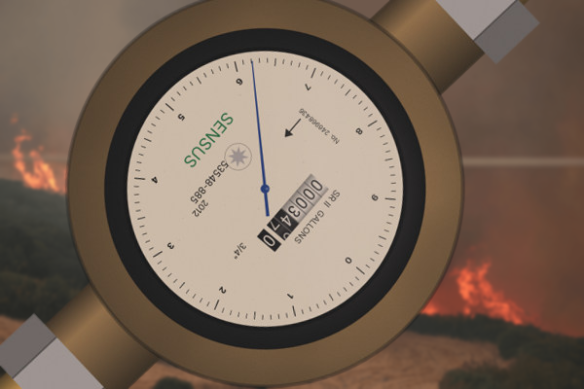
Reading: {"value": 3466.2, "unit": "gal"}
